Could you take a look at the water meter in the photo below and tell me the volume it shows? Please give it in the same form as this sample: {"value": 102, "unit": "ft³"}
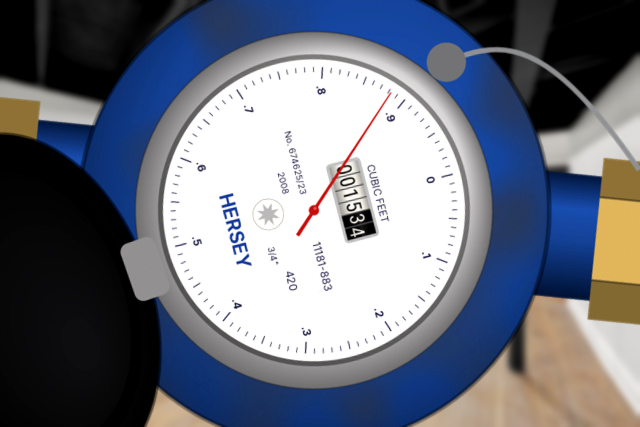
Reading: {"value": 1533.88, "unit": "ft³"}
